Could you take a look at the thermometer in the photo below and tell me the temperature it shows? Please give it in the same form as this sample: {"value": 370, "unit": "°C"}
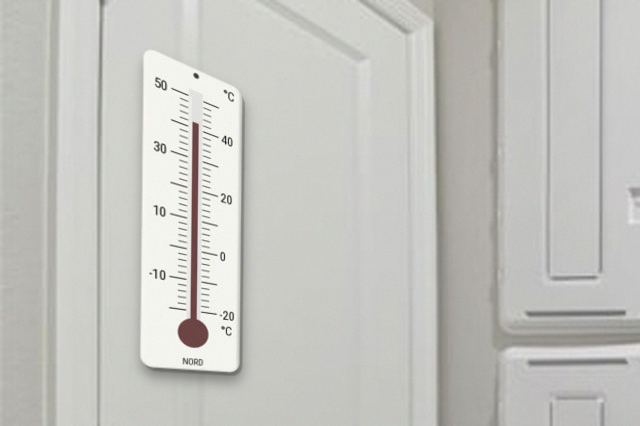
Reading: {"value": 42, "unit": "°C"}
